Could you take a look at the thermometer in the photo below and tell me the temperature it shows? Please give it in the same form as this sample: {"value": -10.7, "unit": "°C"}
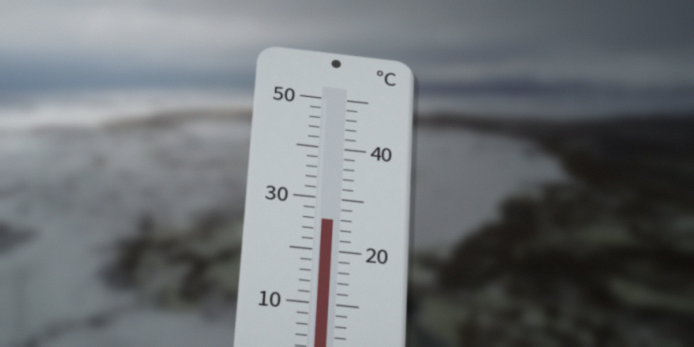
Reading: {"value": 26, "unit": "°C"}
